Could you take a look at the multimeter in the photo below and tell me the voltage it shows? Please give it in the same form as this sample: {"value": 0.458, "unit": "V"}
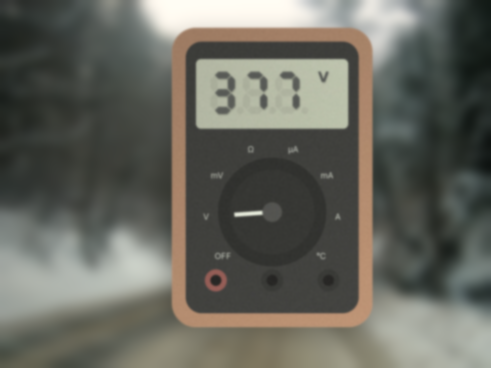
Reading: {"value": 377, "unit": "V"}
